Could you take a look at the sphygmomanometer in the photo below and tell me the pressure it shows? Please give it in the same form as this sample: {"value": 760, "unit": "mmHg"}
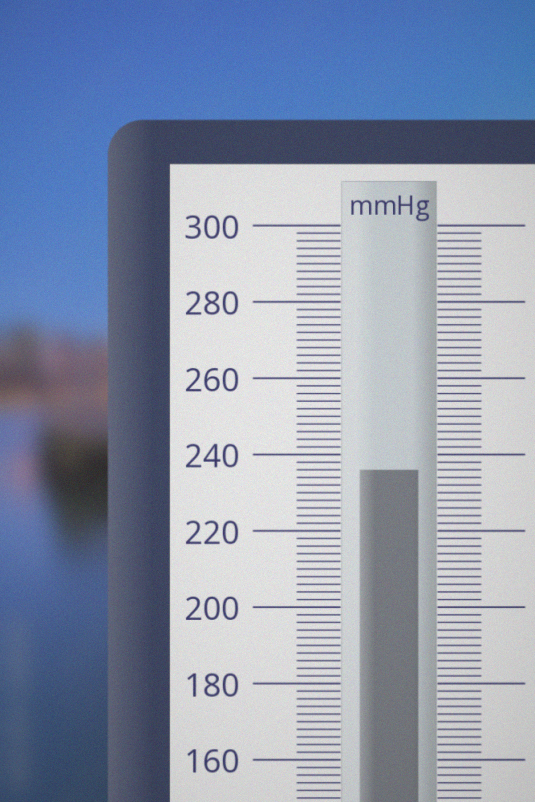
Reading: {"value": 236, "unit": "mmHg"}
